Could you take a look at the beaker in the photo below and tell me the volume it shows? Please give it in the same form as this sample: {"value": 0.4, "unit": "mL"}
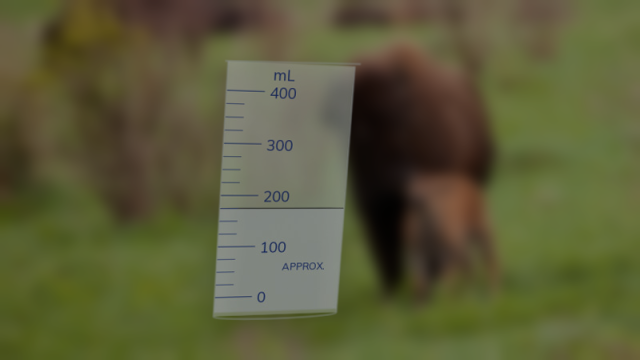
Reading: {"value": 175, "unit": "mL"}
